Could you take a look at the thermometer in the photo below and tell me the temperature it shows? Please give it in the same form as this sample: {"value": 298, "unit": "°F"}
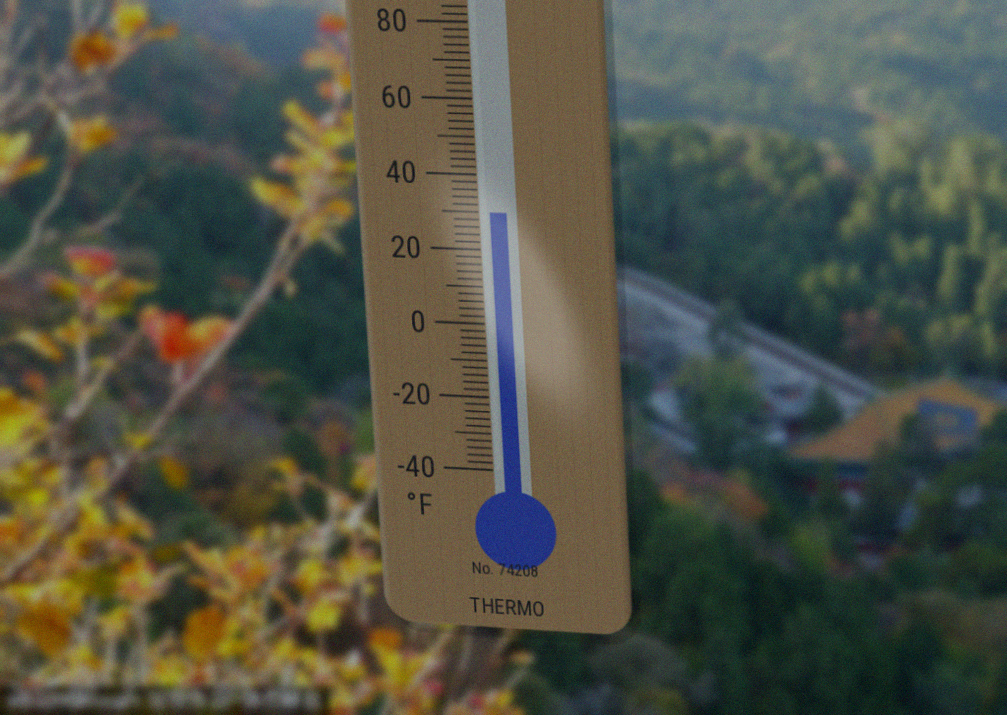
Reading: {"value": 30, "unit": "°F"}
